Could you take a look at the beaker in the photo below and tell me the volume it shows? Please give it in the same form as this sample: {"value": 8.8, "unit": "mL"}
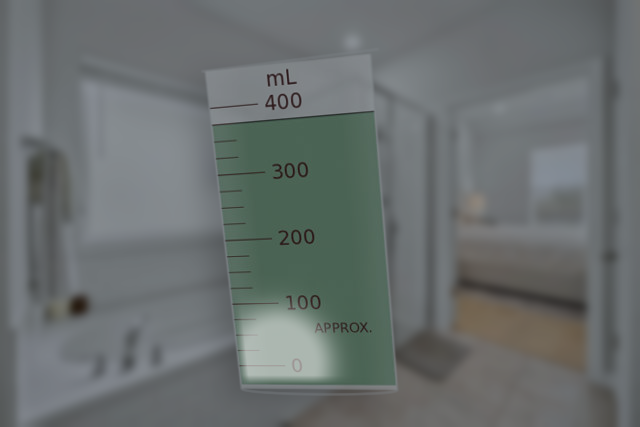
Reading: {"value": 375, "unit": "mL"}
